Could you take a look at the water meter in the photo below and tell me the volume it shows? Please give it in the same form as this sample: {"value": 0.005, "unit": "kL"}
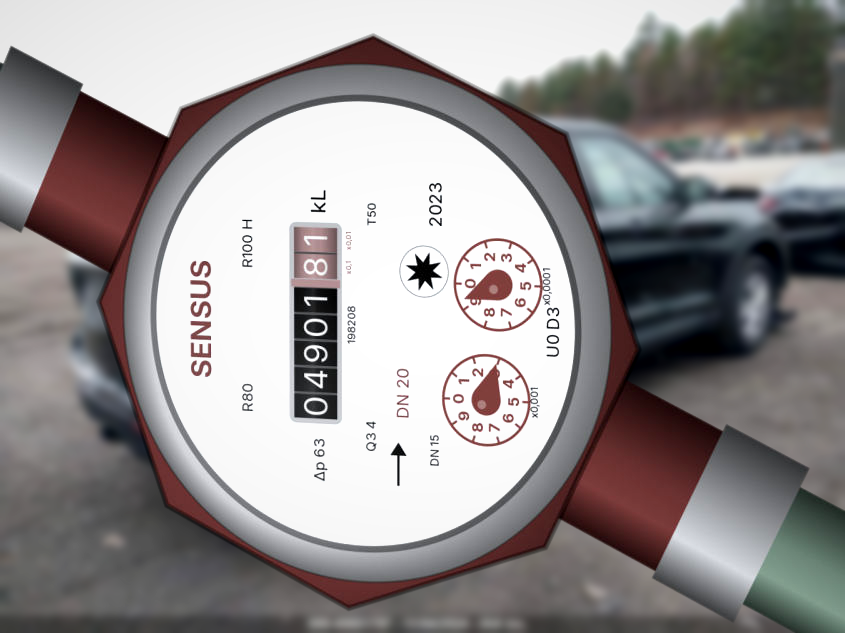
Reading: {"value": 4901.8129, "unit": "kL"}
